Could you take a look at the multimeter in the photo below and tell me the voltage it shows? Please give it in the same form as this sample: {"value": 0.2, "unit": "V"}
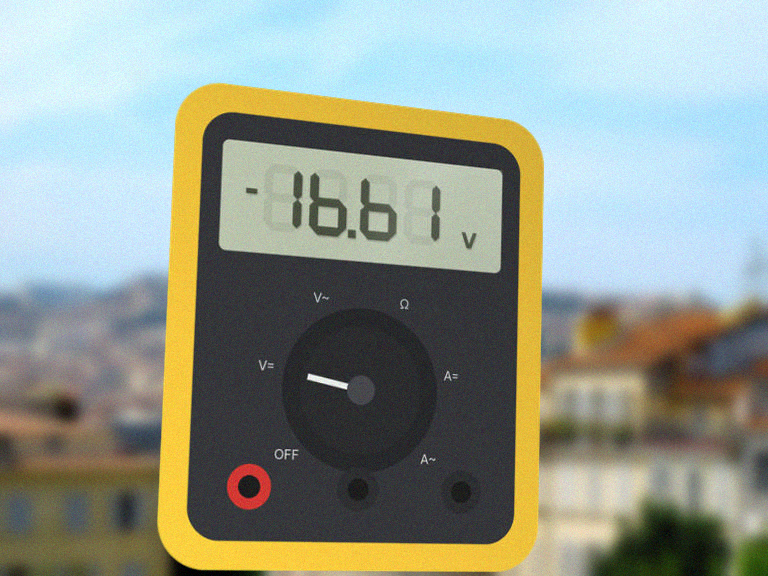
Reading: {"value": -16.61, "unit": "V"}
